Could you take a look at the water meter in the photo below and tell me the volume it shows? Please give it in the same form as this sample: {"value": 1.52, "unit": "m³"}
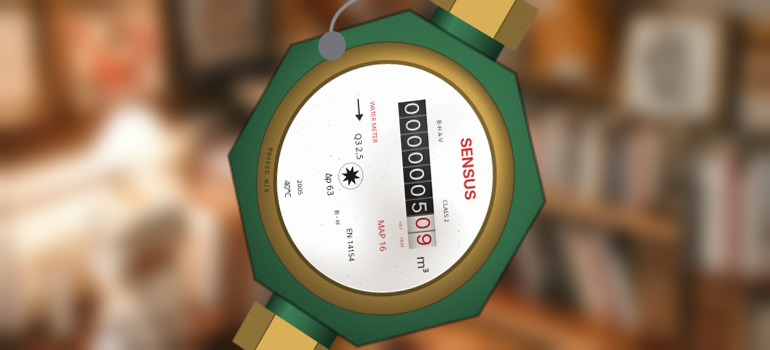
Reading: {"value": 5.09, "unit": "m³"}
